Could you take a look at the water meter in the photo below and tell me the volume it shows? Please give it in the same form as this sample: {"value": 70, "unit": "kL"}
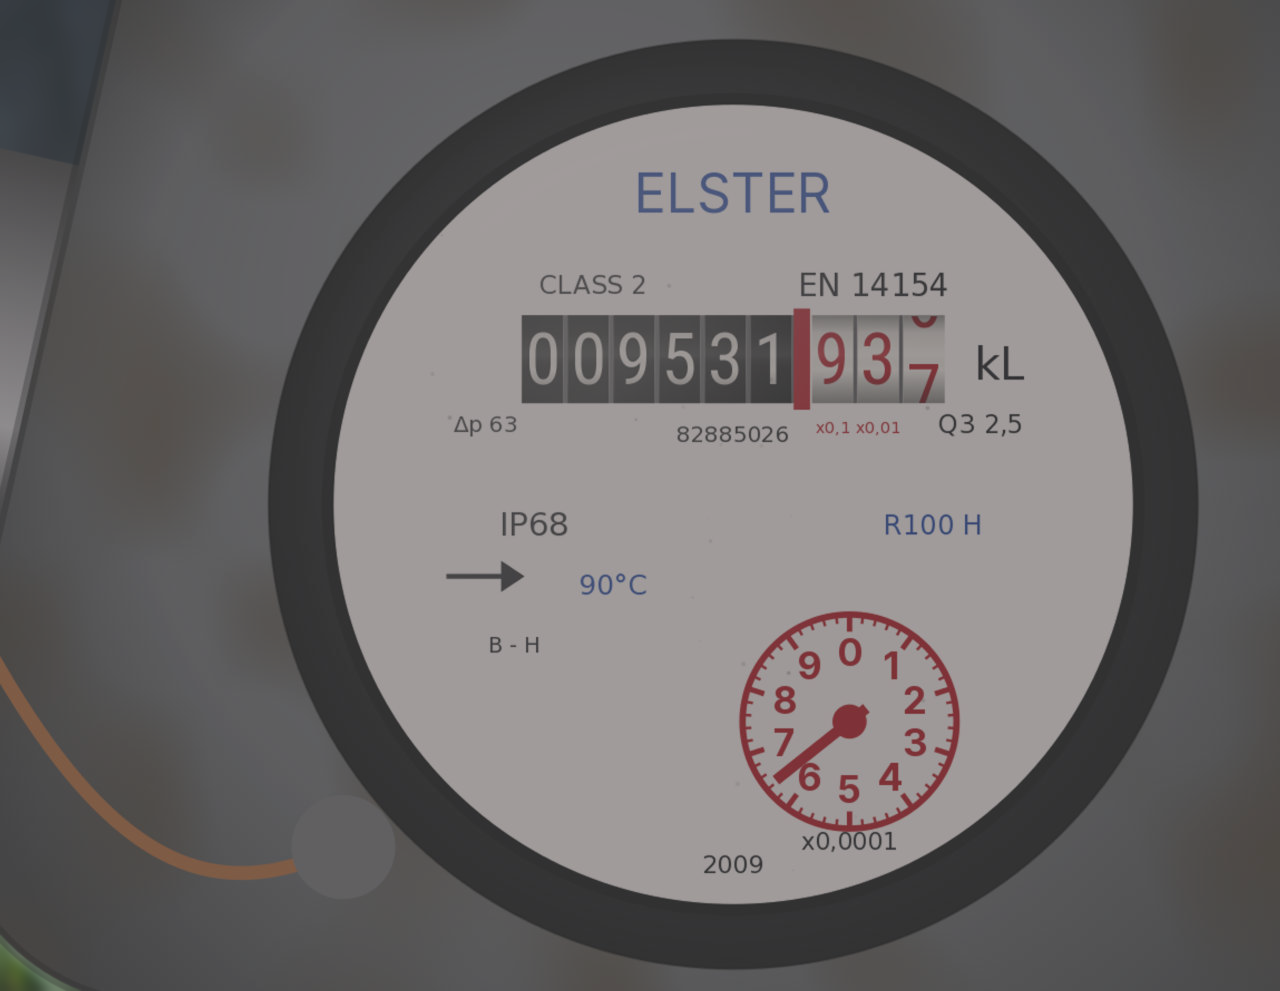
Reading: {"value": 9531.9366, "unit": "kL"}
